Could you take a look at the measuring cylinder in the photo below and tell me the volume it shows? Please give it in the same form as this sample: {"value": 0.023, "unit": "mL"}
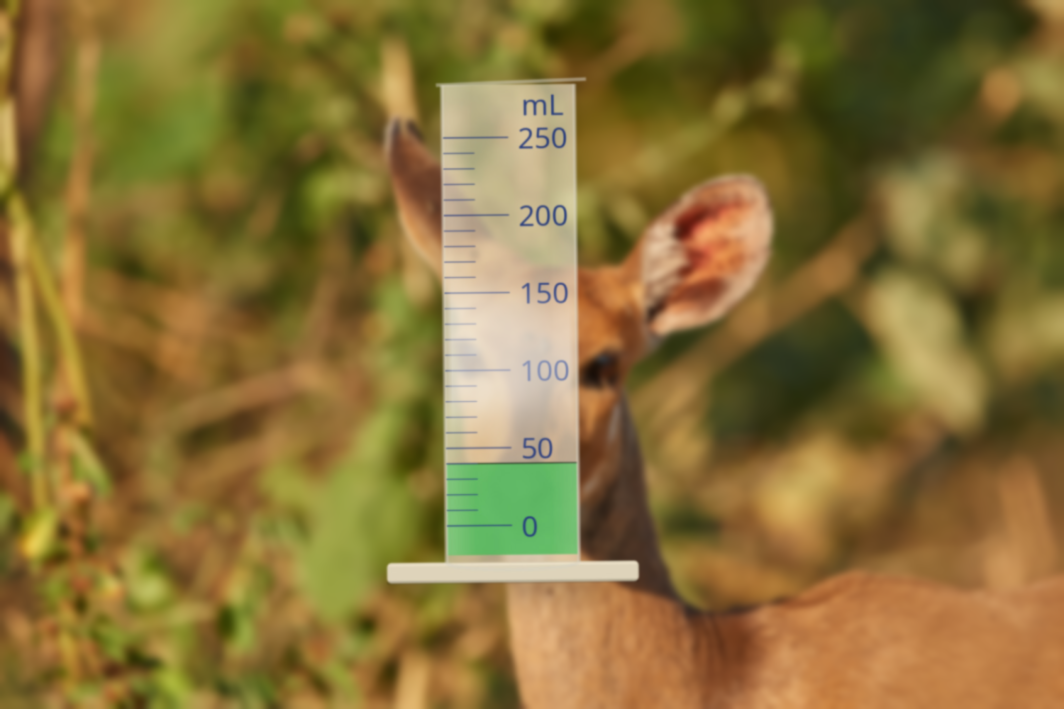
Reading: {"value": 40, "unit": "mL"}
